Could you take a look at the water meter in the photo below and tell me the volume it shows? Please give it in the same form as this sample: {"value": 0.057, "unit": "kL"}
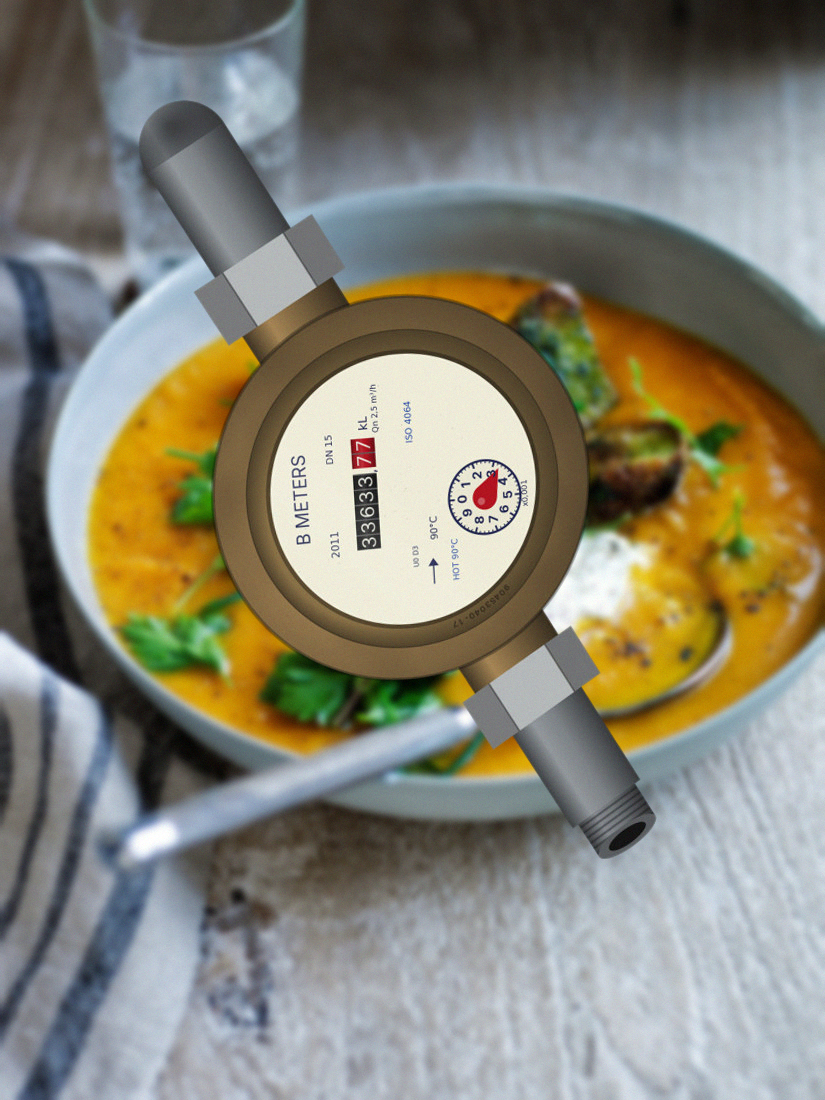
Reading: {"value": 33633.773, "unit": "kL"}
